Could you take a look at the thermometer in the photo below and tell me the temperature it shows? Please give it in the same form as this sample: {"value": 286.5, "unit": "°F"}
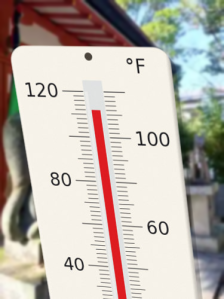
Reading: {"value": 112, "unit": "°F"}
